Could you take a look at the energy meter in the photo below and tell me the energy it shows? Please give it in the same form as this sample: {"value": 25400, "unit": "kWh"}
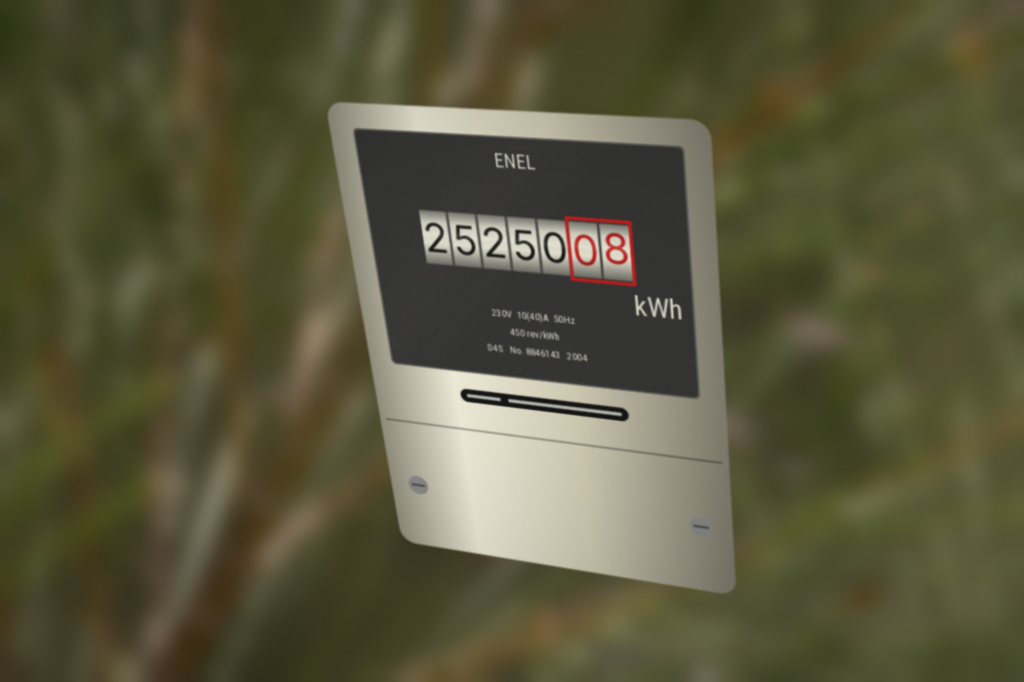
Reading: {"value": 25250.08, "unit": "kWh"}
